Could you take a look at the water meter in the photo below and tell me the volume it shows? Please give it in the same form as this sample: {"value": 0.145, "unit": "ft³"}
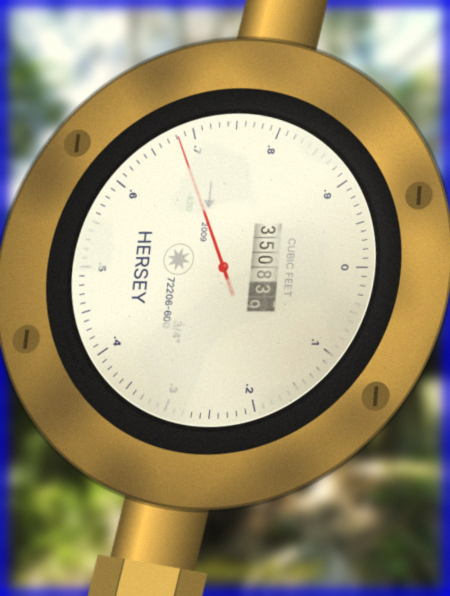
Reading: {"value": 350838.68, "unit": "ft³"}
